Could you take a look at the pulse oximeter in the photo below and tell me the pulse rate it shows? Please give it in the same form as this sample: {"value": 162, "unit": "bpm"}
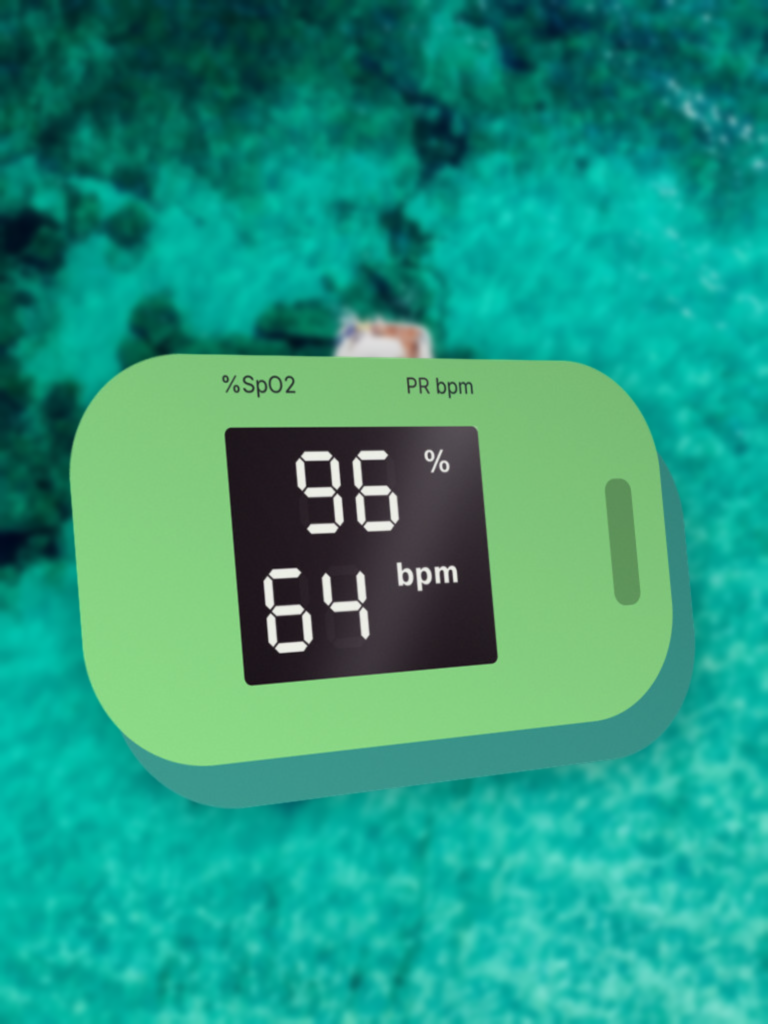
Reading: {"value": 64, "unit": "bpm"}
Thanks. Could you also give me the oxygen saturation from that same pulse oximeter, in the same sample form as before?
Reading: {"value": 96, "unit": "%"}
